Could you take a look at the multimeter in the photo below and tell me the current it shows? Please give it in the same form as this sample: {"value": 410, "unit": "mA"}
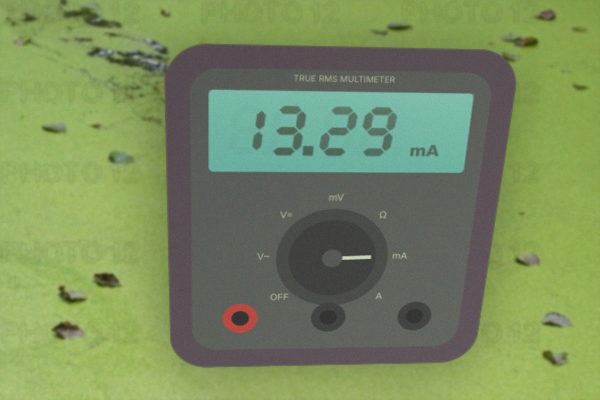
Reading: {"value": 13.29, "unit": "mA"}
